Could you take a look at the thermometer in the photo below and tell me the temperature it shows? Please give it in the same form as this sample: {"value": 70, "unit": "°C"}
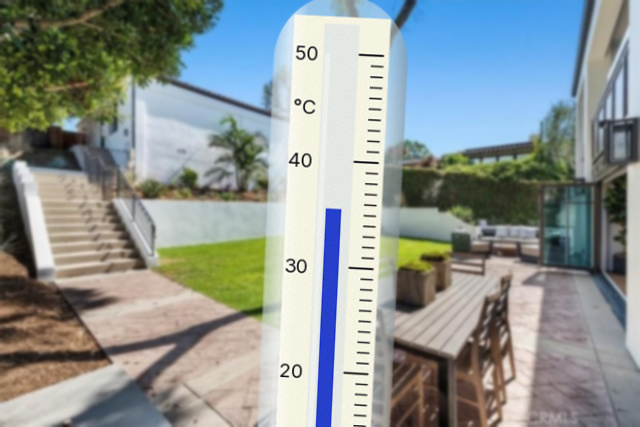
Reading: {"value": 35.5, "unit": "°C"}
